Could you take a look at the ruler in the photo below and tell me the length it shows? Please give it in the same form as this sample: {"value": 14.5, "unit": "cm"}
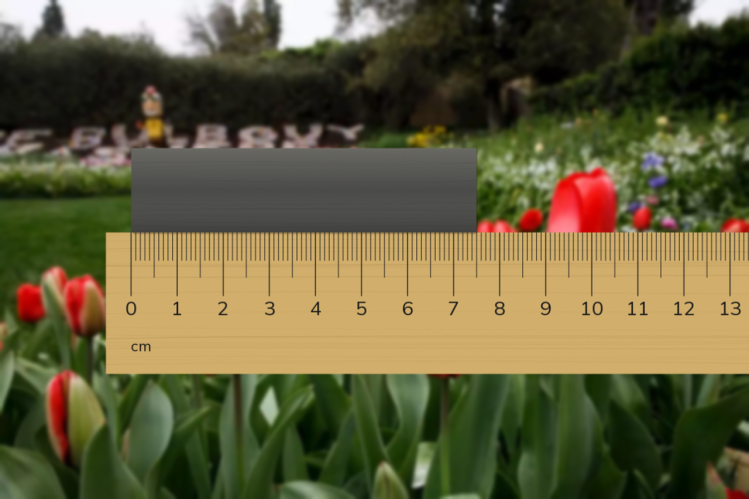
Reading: {"value": 7.5, "unit": "cm"}
